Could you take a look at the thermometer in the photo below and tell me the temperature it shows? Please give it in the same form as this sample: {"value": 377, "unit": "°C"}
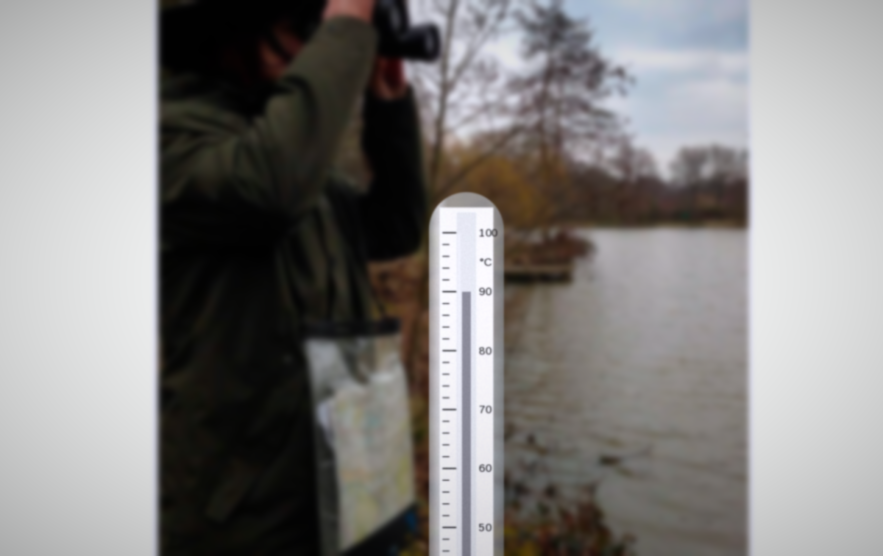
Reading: {"value": 90, "unit": "°C"}
